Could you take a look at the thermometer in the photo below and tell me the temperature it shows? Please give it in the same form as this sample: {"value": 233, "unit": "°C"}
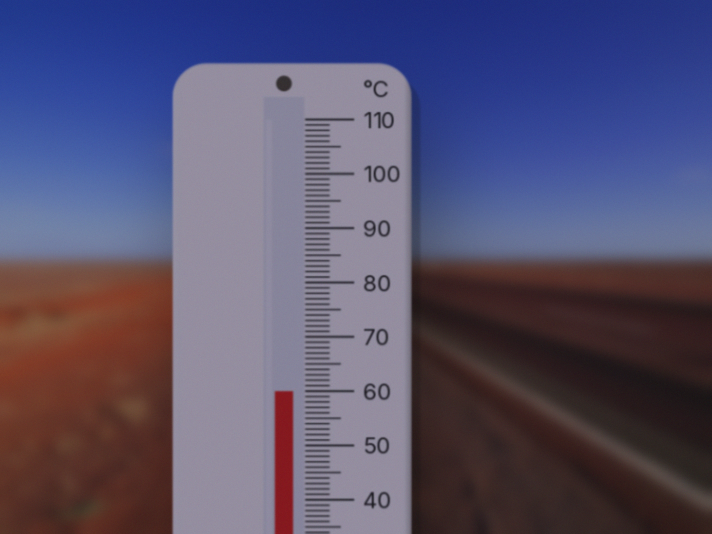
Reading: {"value": 60, "unit": "°C"}
